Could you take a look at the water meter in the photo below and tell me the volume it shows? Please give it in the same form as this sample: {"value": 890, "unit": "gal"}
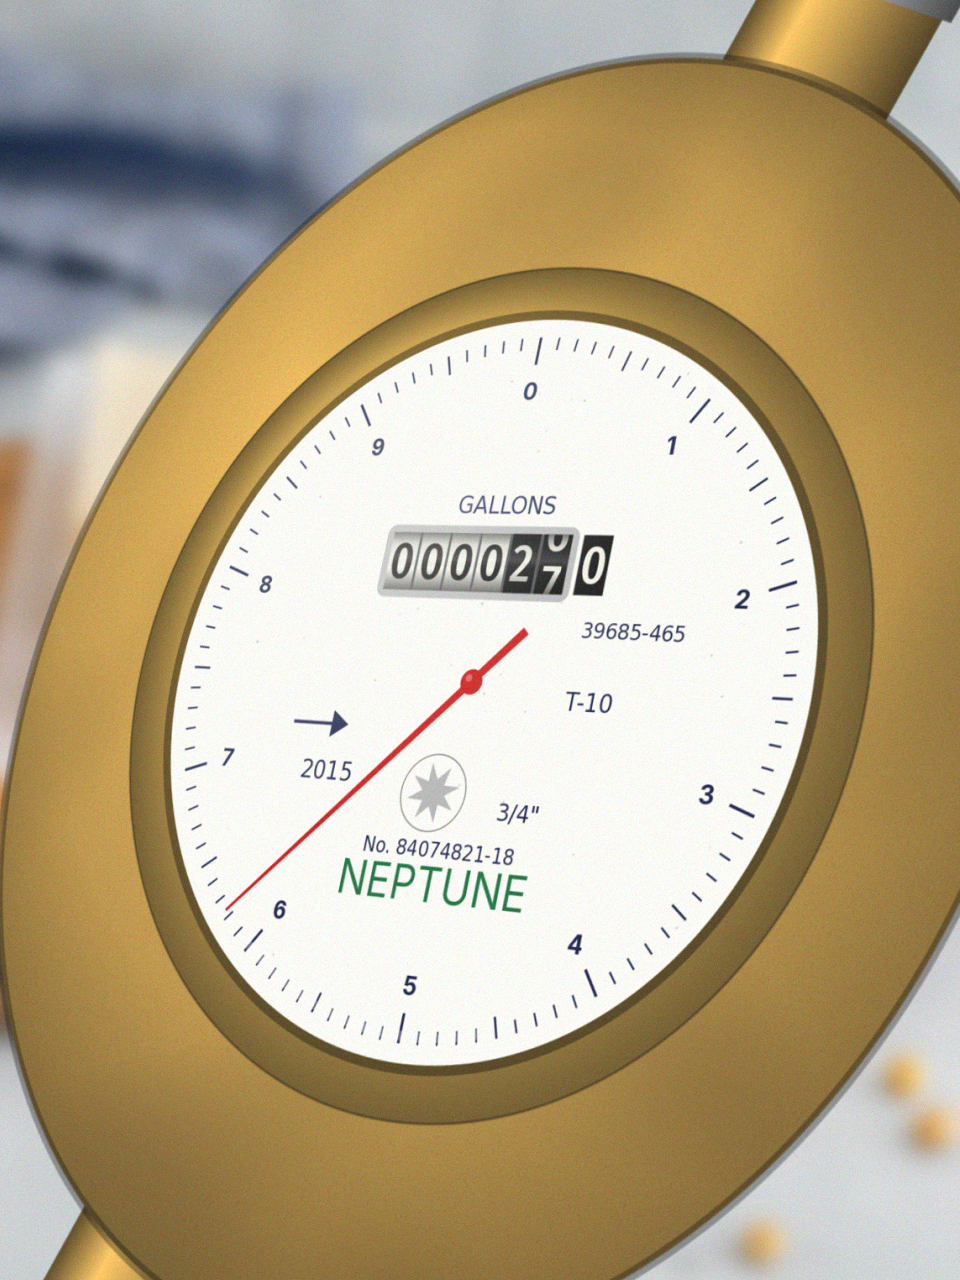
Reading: {"value": 266.2, "unit": "gal"}
